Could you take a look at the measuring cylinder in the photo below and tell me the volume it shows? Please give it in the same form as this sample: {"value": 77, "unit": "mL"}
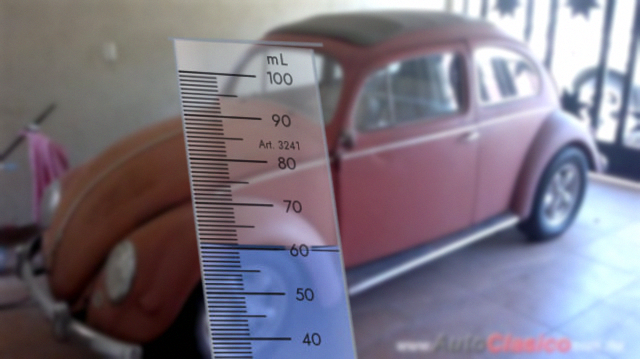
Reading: {"value": 60, "unit": "mL"}
